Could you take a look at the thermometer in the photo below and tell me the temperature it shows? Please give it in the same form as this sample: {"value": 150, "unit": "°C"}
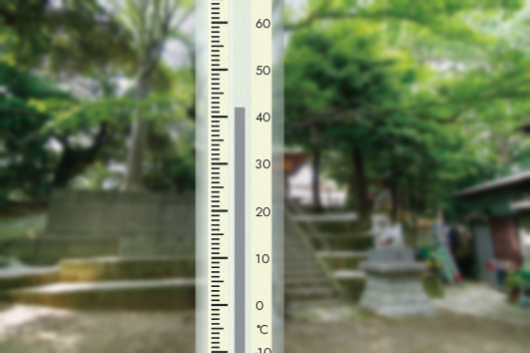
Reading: {"value": 42, "unit": "°C"}
